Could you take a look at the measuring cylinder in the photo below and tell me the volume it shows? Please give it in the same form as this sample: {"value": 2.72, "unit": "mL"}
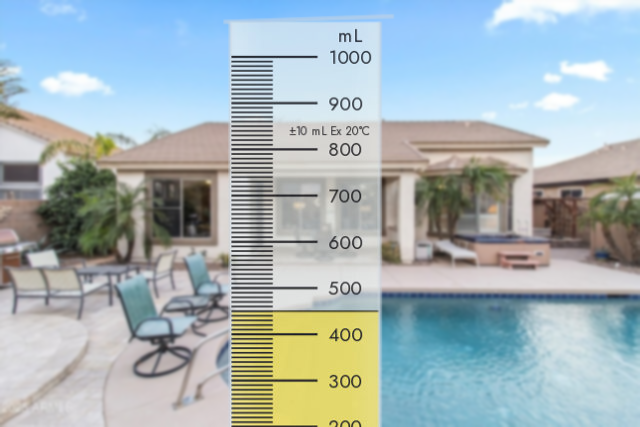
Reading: {"value": 450, "unit": "mL"}
